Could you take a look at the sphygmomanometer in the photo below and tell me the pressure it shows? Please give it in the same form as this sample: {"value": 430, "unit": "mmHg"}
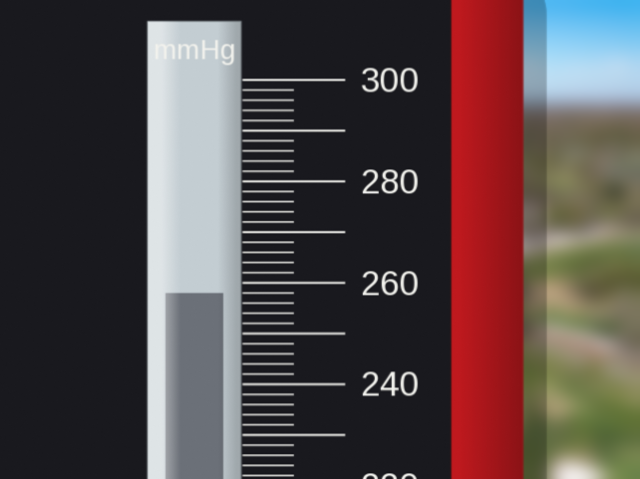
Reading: {"value": 258, "unit": "mmHg"}
